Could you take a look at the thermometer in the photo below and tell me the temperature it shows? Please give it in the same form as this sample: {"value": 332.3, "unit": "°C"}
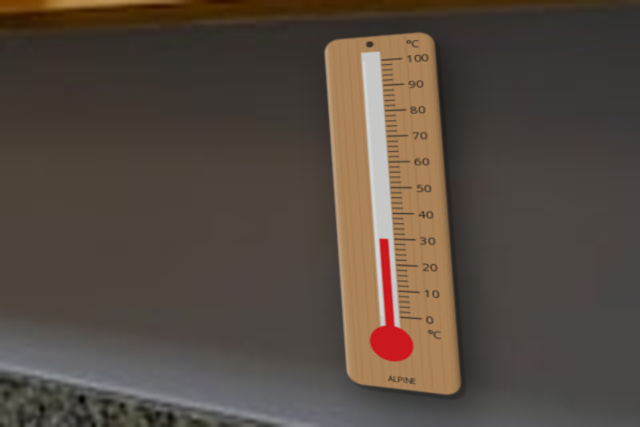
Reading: {"value": 30, "unit": "°C"}
